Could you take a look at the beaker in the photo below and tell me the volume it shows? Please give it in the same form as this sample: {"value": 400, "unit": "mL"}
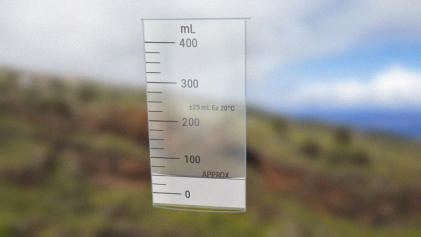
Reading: {"value": 50, "unit": "mL"}
